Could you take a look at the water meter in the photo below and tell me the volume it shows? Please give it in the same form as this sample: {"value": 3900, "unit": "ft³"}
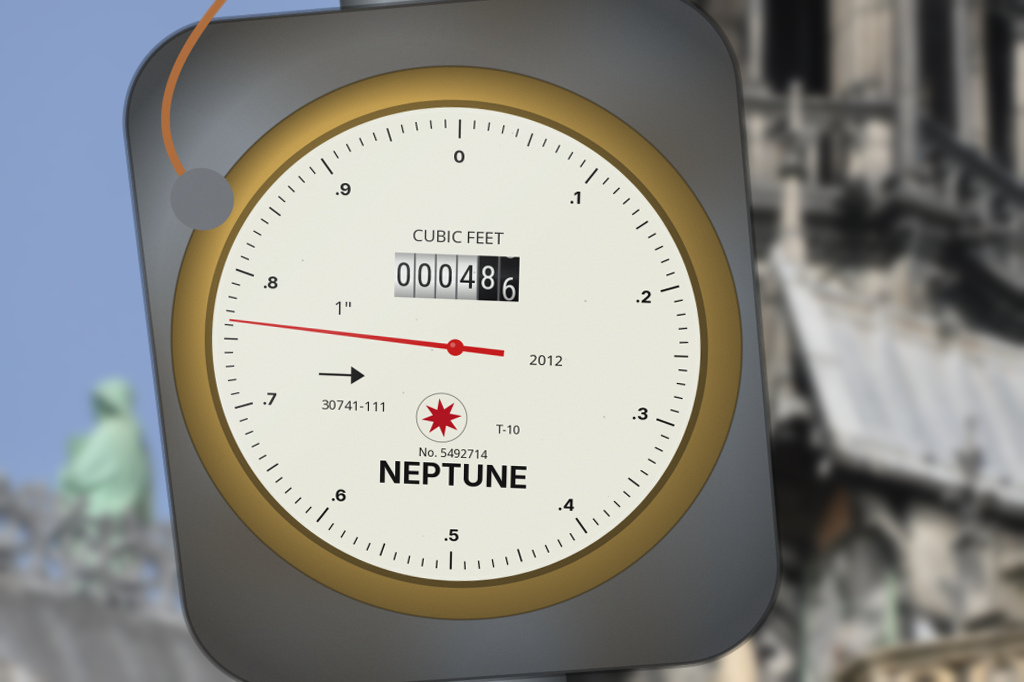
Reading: {"value": 485.76, "unit": "ft³"}
